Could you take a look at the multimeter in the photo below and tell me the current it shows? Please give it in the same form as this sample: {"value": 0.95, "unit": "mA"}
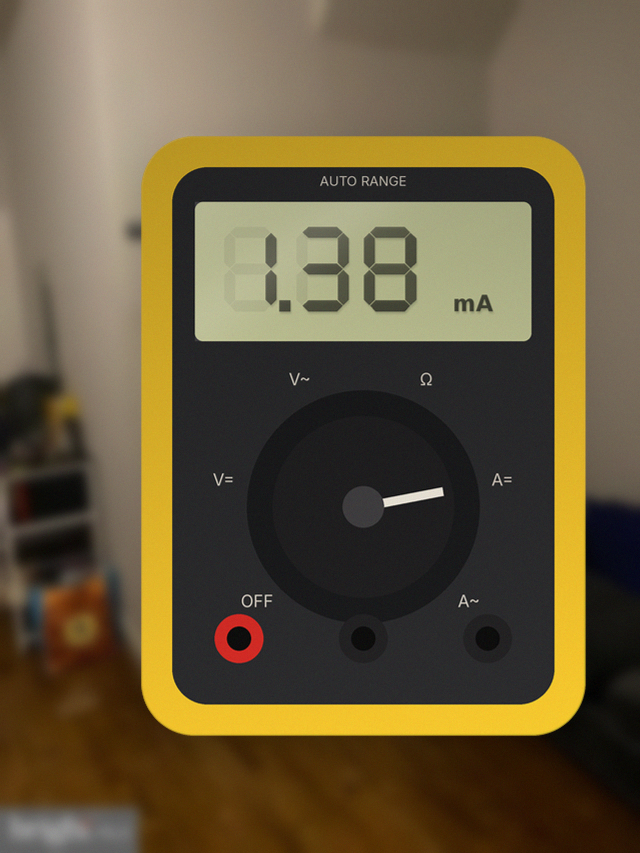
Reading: {"value": 1.38, "unit": "mA"}
